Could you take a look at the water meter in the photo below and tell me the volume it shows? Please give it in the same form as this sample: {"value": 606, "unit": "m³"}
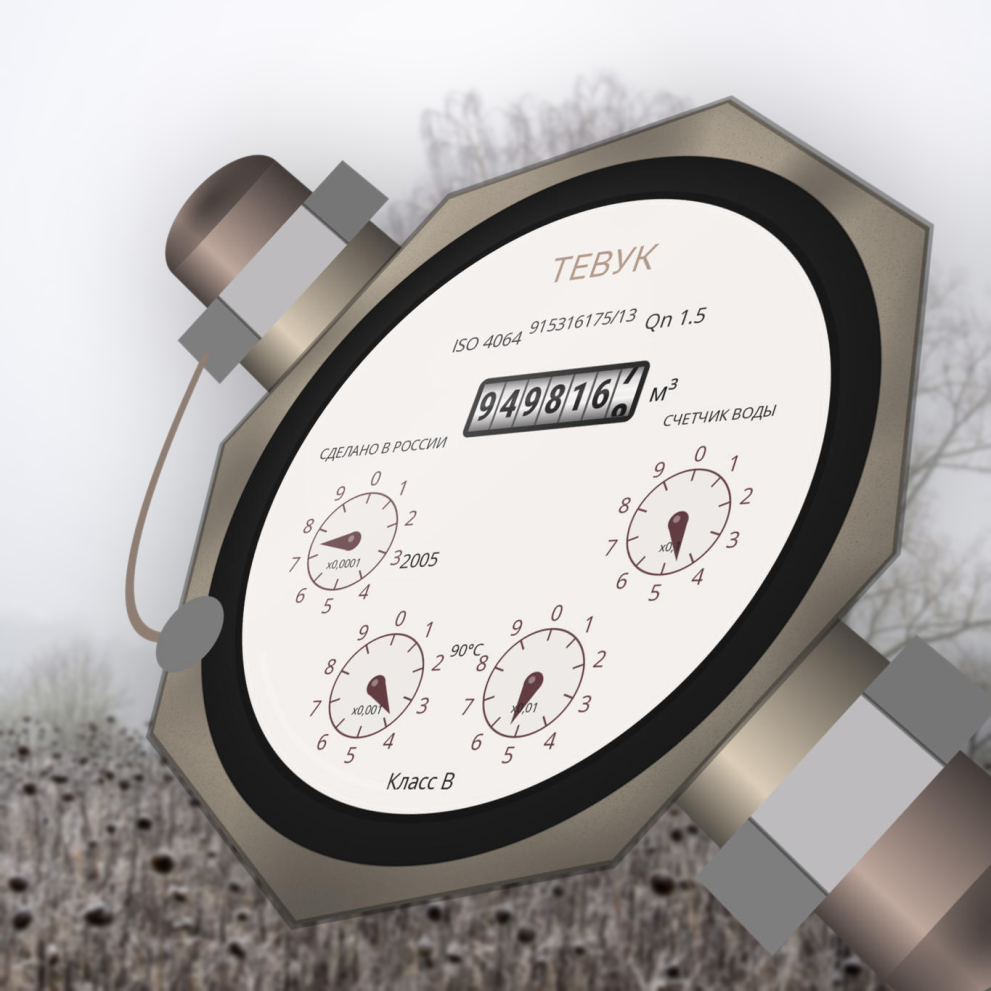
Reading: {"value": 9498167.4537, "unit": "m³"}
